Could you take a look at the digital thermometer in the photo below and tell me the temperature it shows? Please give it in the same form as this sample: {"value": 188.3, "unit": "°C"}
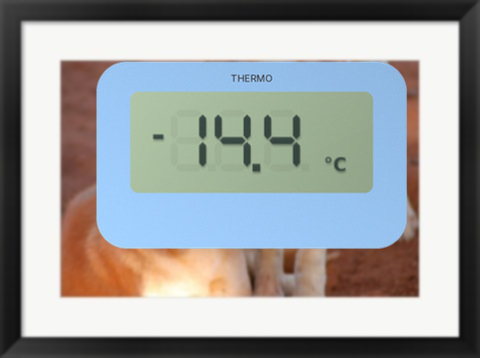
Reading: {"value": -14.4, "unit": "°C"}
